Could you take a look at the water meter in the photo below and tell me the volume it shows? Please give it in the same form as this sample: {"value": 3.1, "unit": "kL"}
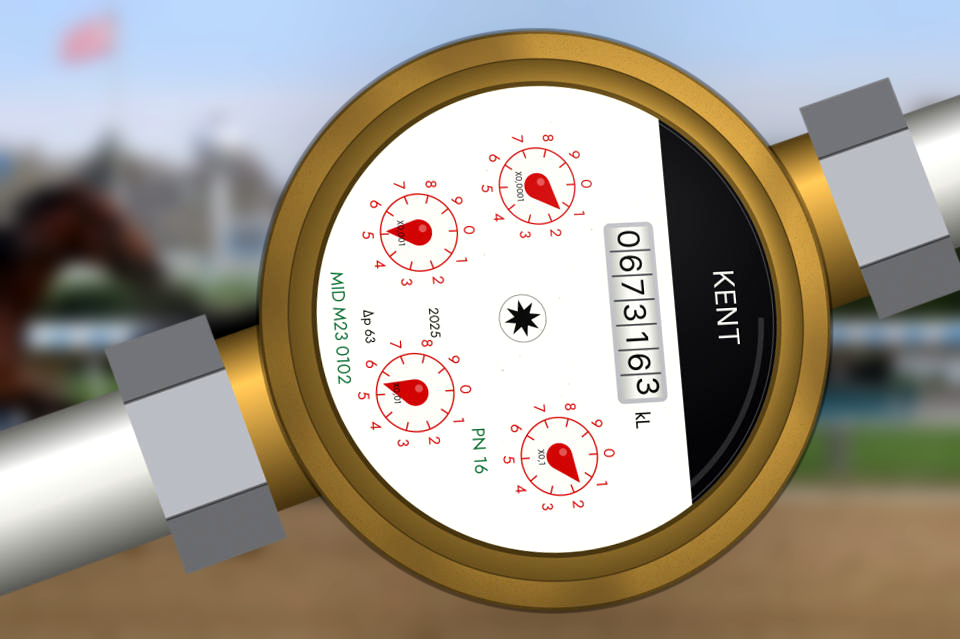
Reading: {"value": 673163.1551, "unit": "kL"}
